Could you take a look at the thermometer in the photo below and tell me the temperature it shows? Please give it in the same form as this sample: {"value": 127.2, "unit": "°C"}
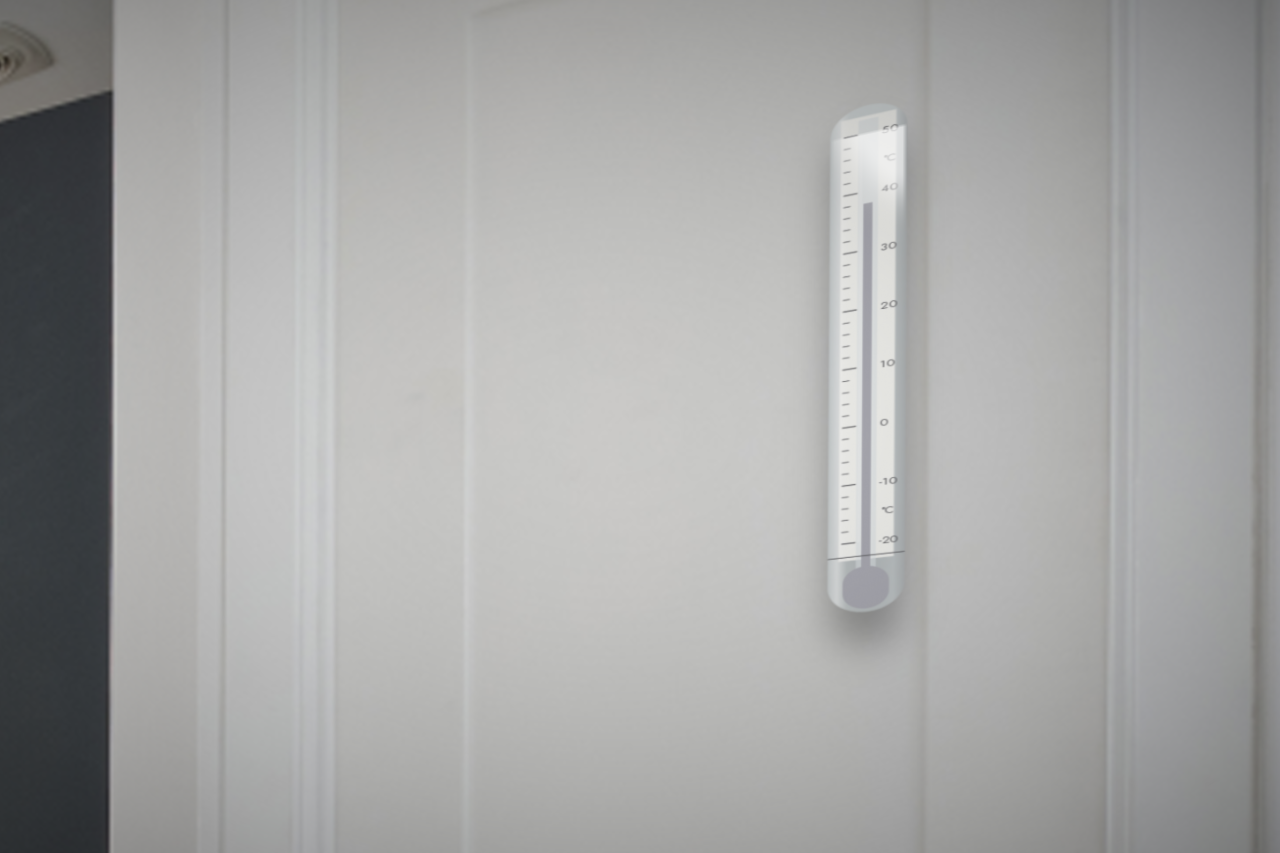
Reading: {"value": 38, "unit": "°C"}
